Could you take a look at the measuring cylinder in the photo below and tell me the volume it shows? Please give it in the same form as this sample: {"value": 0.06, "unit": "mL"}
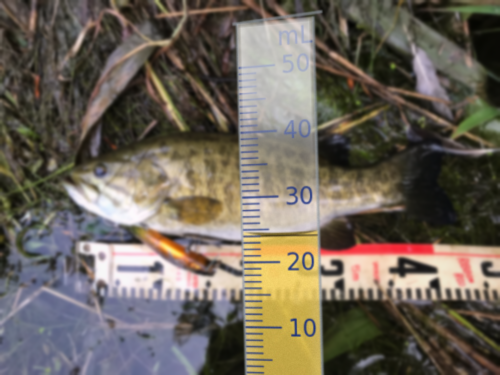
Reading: {"value": 24, "unit": "mL"}
